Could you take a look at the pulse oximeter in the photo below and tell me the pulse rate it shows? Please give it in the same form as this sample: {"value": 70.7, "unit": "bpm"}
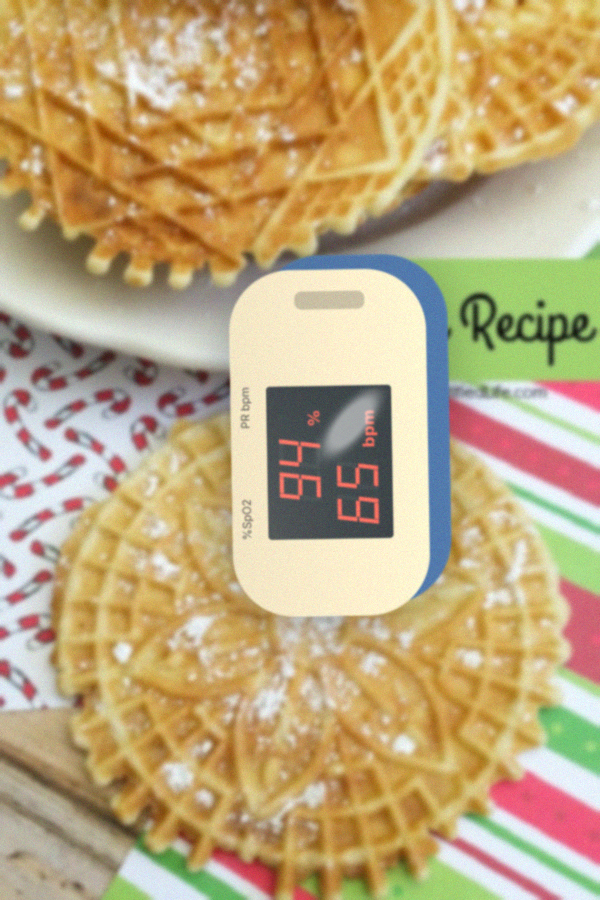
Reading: {"value": 65, "unit": "bpm"}
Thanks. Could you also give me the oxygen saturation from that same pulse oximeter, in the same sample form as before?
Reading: {"value": 94, "unit": "%"}
